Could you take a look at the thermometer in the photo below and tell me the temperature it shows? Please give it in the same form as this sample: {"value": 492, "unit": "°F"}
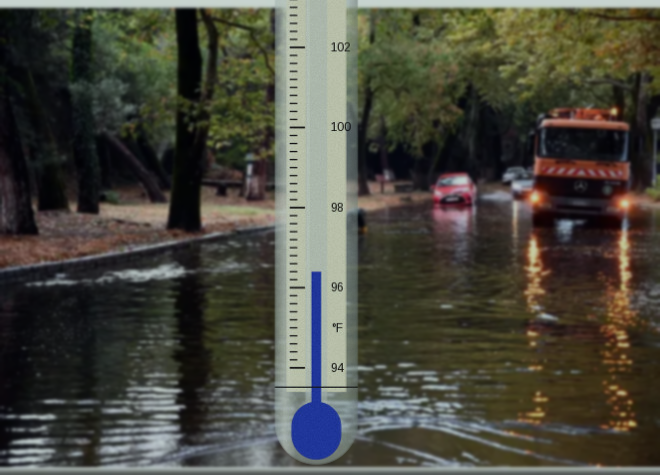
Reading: {"value": 96.4, "unit": "°F"}
